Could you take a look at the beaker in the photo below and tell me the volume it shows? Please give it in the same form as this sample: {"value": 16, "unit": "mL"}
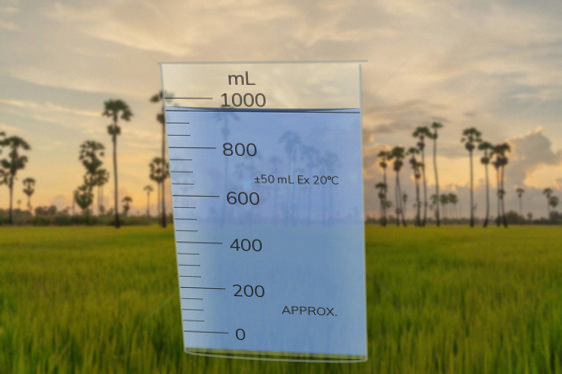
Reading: {"value": 950, "unit": "mL"}
